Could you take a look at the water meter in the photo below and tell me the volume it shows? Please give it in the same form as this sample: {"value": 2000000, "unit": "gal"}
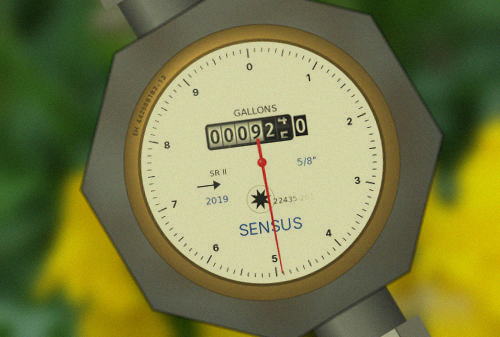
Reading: {"value": 9244.9, "unit": "gal"}
